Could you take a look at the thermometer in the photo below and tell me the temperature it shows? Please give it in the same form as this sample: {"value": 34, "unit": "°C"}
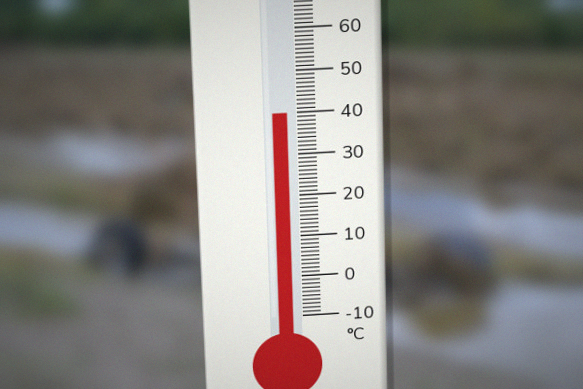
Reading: {"value": 40, "unit": "°C"}
